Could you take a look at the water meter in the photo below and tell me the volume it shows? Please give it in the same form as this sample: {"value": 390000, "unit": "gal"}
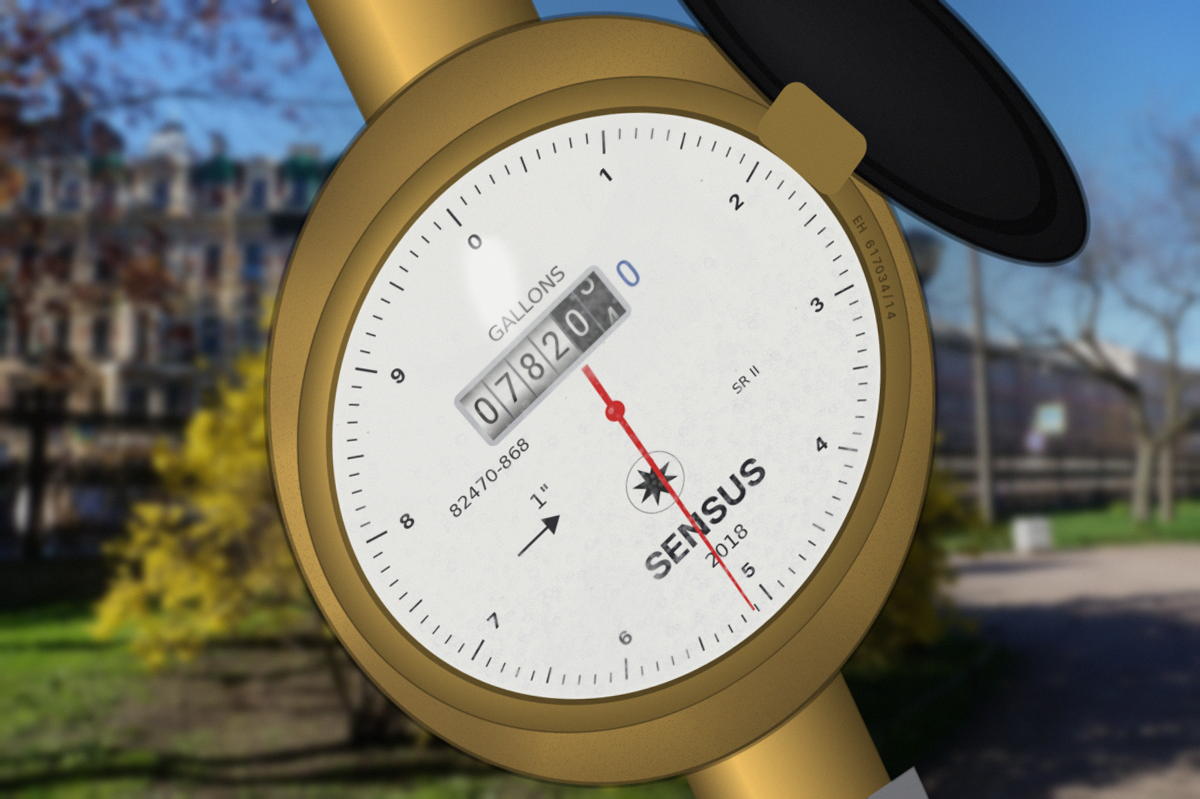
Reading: {"value": 782035.1, "unit": "gal"}
